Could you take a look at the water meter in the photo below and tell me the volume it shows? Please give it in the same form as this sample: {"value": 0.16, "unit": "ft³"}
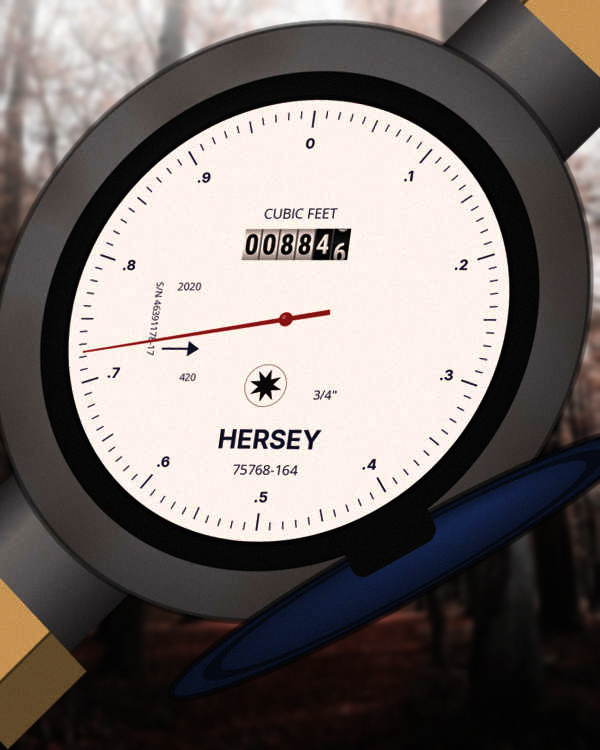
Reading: {"value": 8845.72, "unit": "ft³"}
